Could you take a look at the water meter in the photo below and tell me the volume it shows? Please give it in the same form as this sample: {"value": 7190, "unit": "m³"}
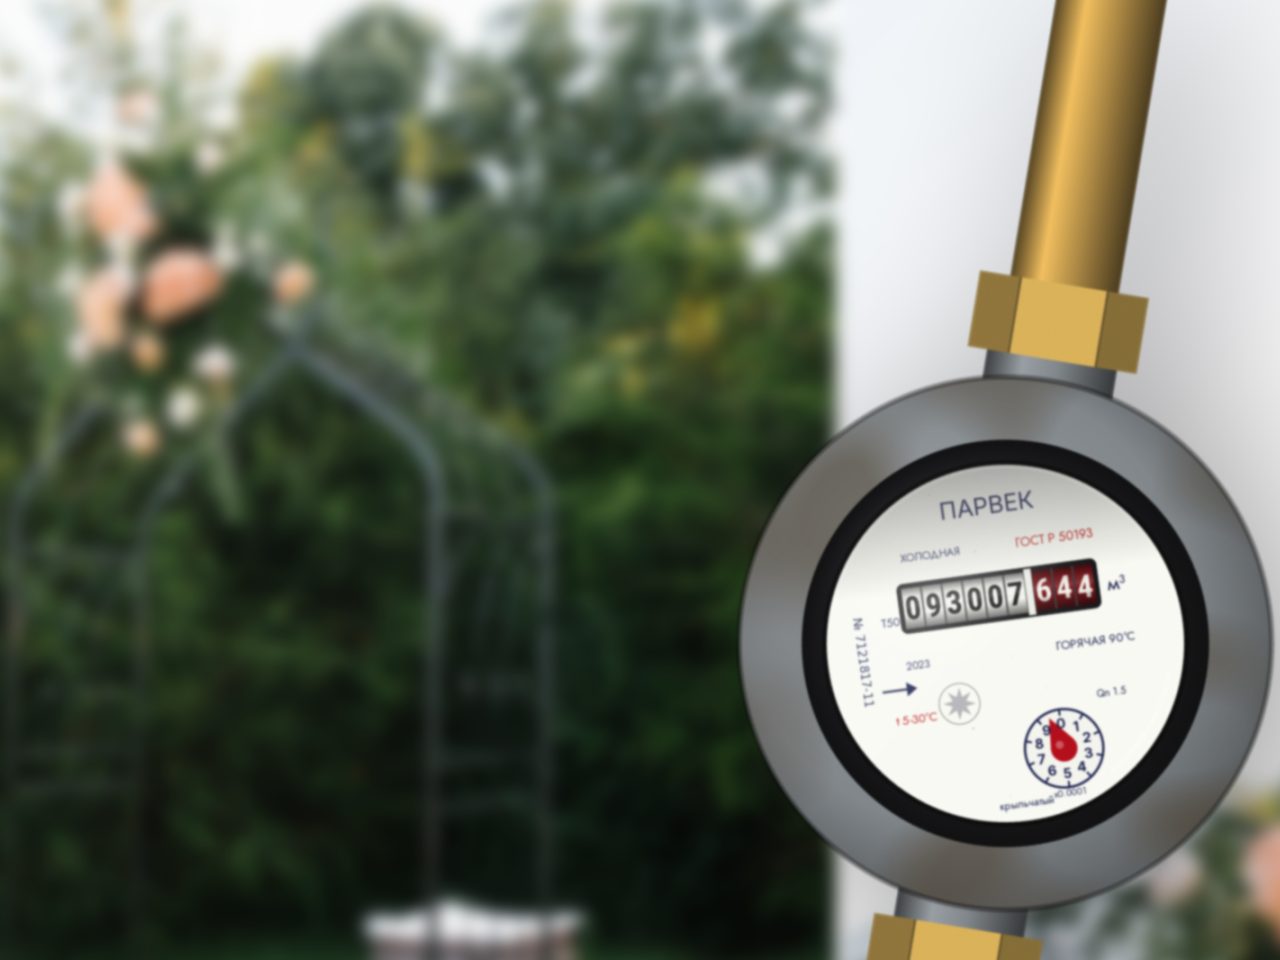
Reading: {"value": 93007.6439, "unit": "m³"}
